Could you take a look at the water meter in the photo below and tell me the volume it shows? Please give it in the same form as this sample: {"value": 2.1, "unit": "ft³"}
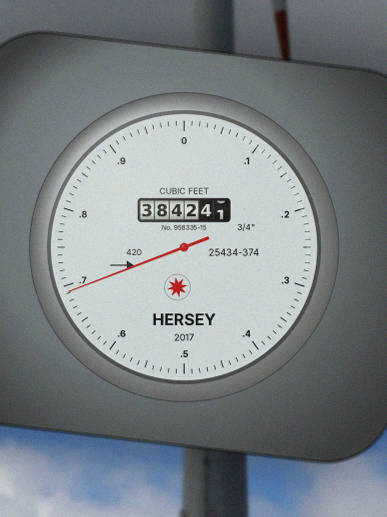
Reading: {"value": 384240.69, "unit": "ft³"}
